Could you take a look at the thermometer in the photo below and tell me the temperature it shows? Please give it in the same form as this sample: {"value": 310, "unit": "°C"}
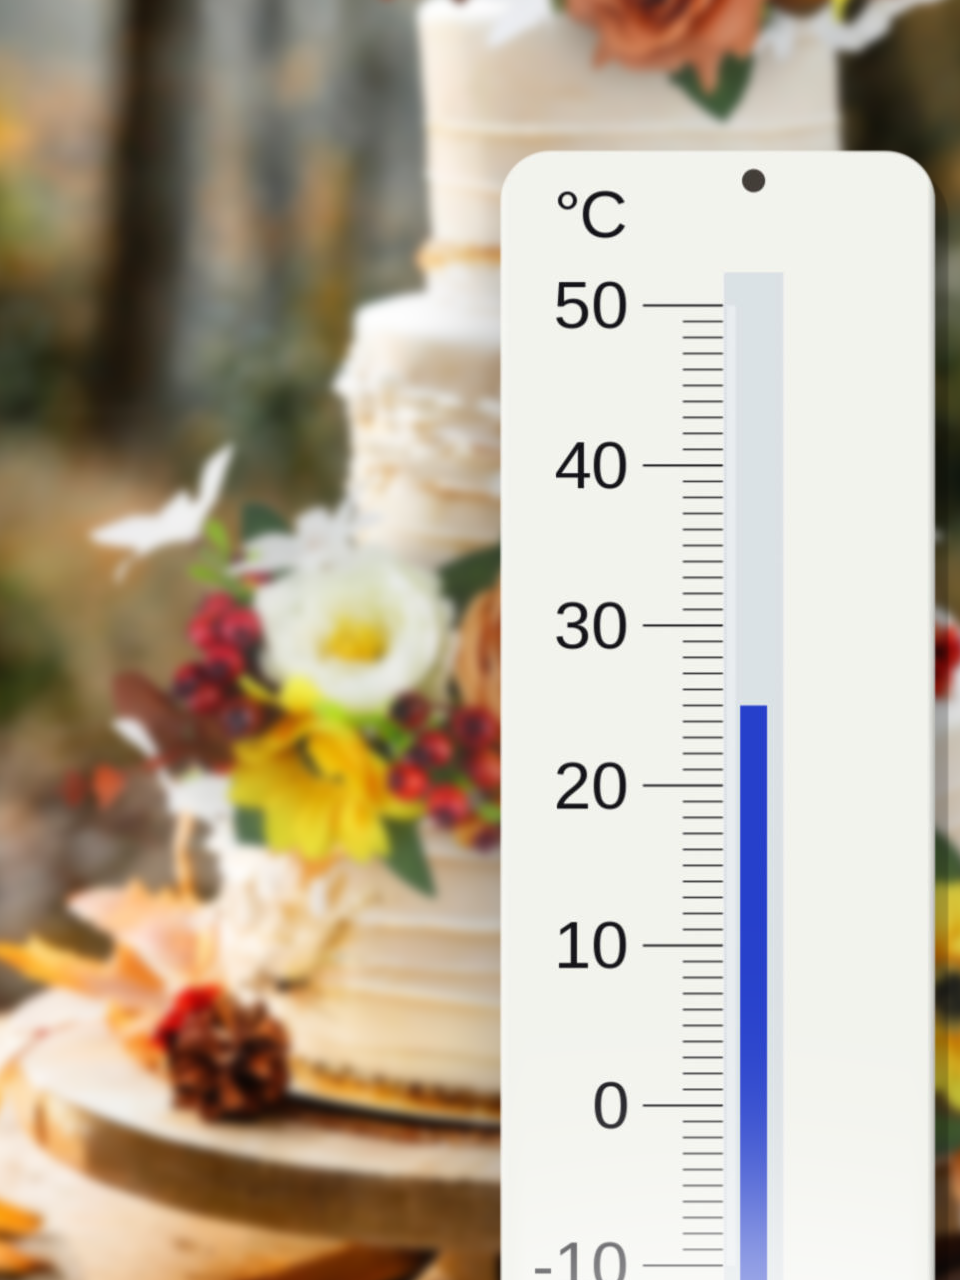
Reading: {"value": 25, "unit": "°C"}
